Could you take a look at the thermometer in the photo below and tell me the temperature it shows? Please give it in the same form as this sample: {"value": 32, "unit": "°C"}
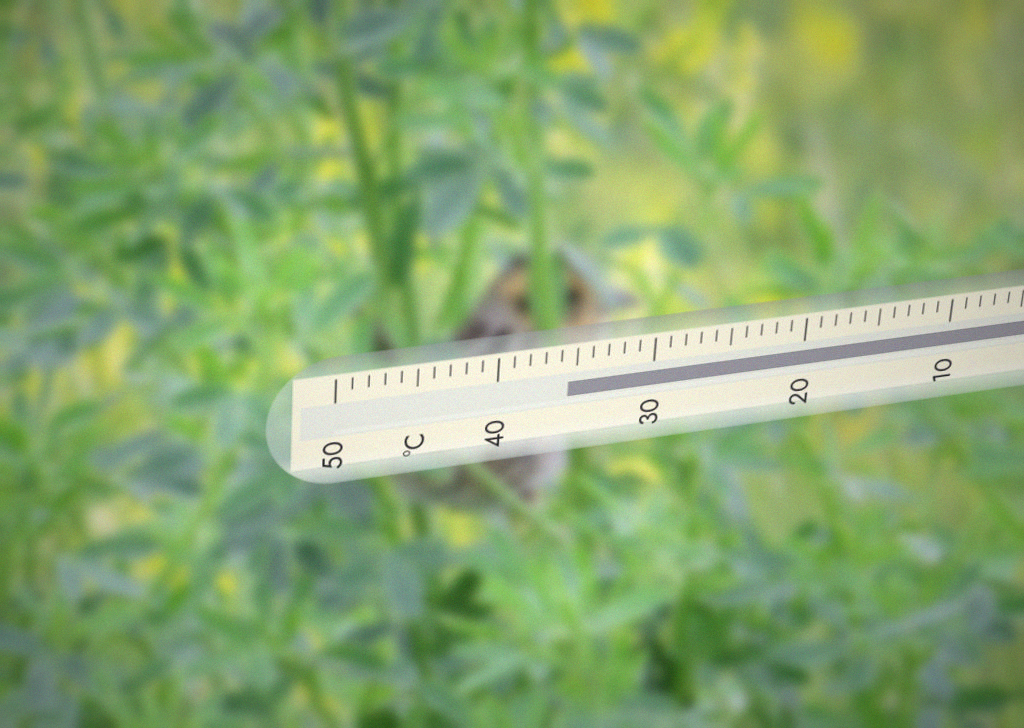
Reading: {"value": 35.5, "unit": "°C"}
